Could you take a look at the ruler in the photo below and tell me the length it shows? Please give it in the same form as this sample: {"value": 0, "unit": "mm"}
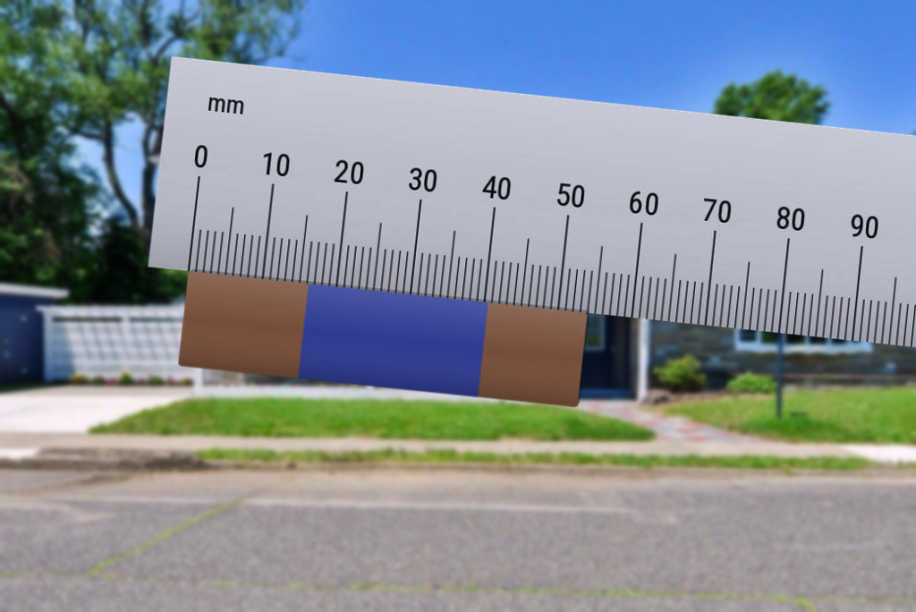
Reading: {"value": 54, "unit": "mm"}
